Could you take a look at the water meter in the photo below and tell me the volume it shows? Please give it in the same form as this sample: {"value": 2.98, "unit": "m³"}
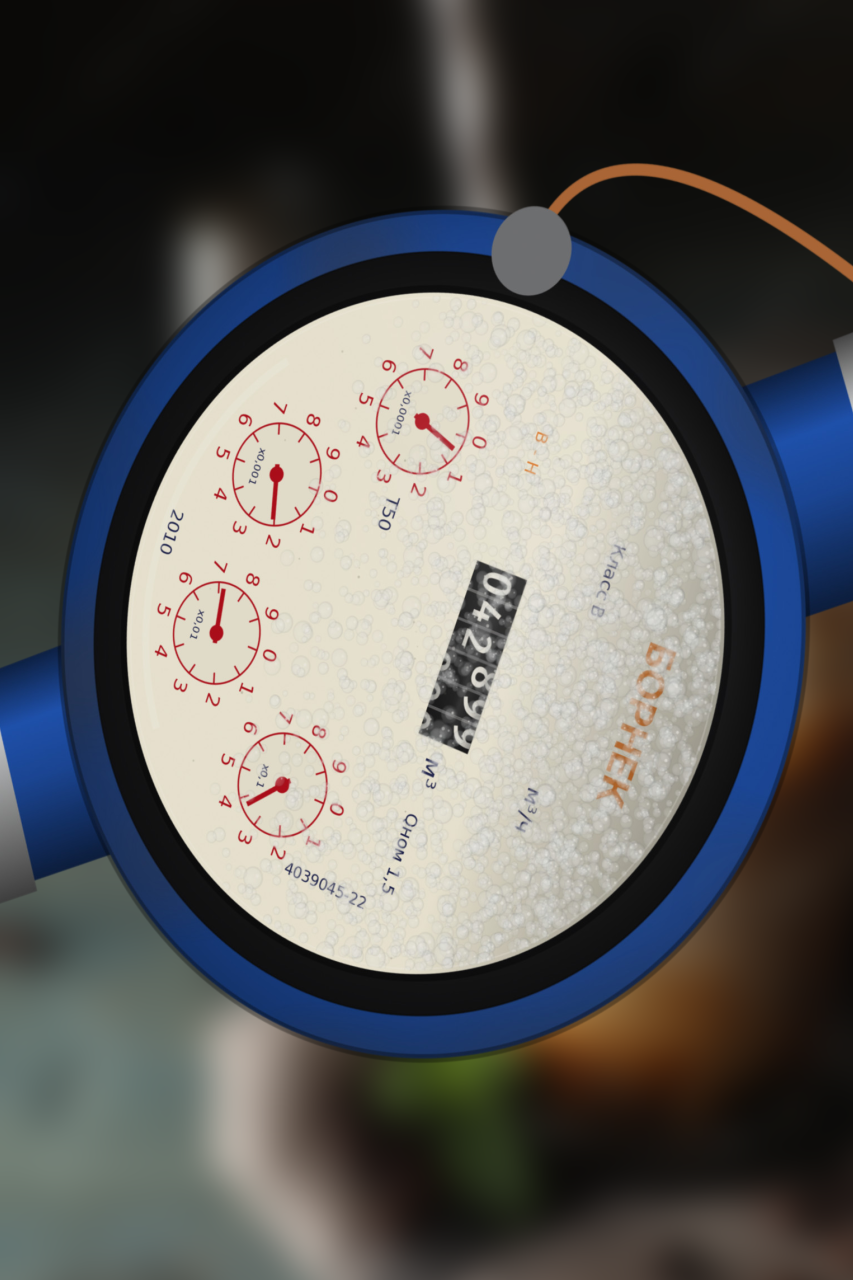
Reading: {"value": 42899.3720, "unit": "m³"}
